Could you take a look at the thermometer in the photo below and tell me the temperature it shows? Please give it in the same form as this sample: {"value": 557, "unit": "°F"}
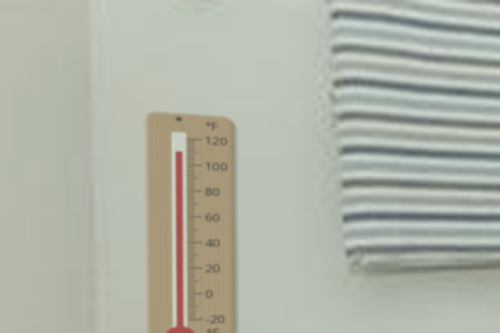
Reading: {"value": 110, "unit": "°F"}
